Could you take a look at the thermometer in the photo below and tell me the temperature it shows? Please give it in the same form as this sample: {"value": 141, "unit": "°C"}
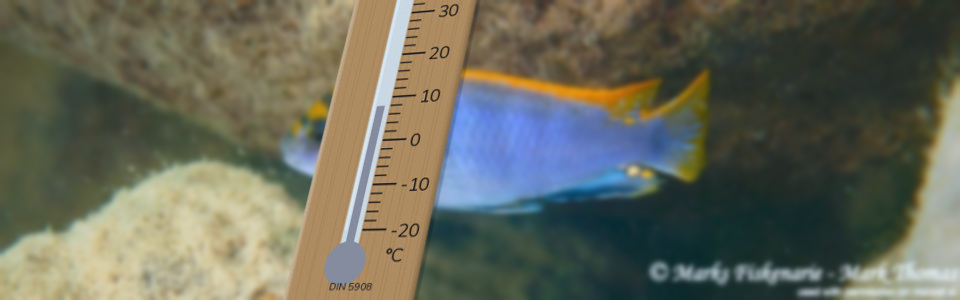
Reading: {"value": 8, "unit": "°C"}
